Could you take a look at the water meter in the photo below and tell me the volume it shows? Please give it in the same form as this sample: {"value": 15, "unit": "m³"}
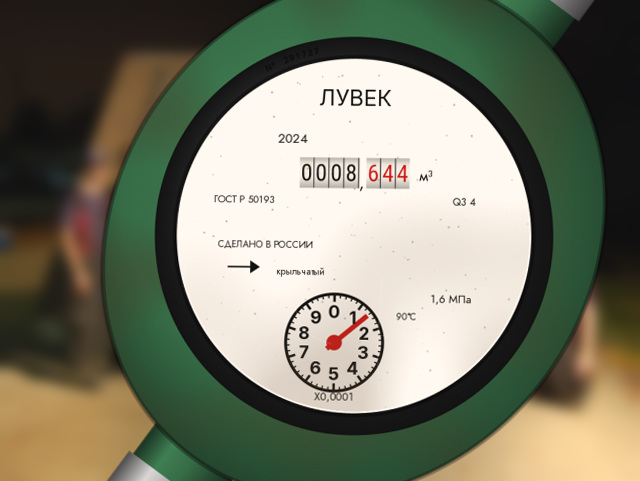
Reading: {"value": 8.6441, "unit": "m³"}
